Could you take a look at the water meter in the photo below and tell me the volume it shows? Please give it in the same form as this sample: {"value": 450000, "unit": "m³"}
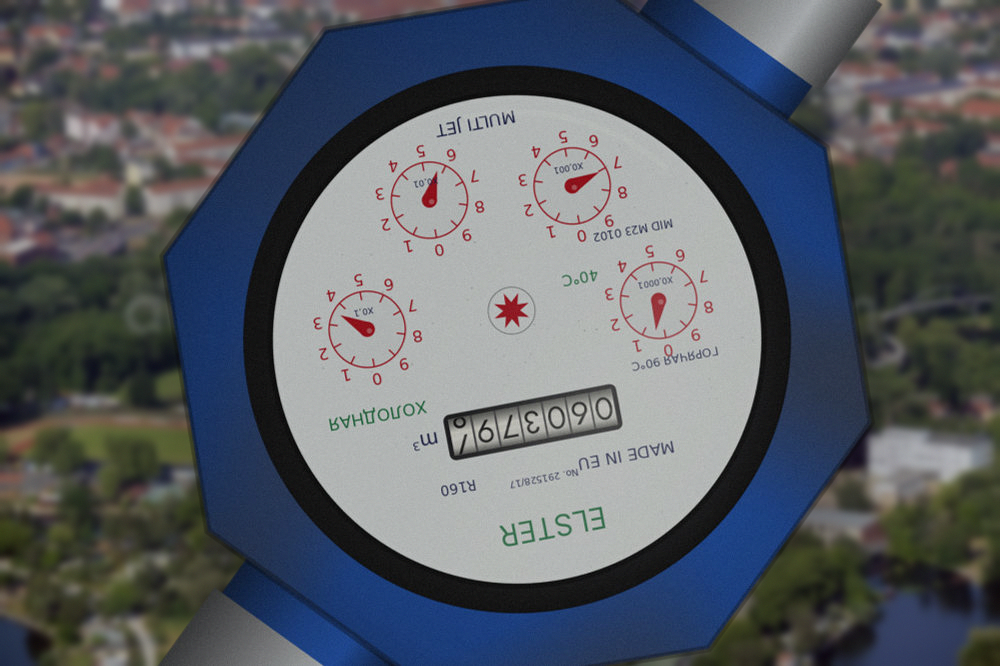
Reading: {"value": 603797.3570, "unit": "m³"}
